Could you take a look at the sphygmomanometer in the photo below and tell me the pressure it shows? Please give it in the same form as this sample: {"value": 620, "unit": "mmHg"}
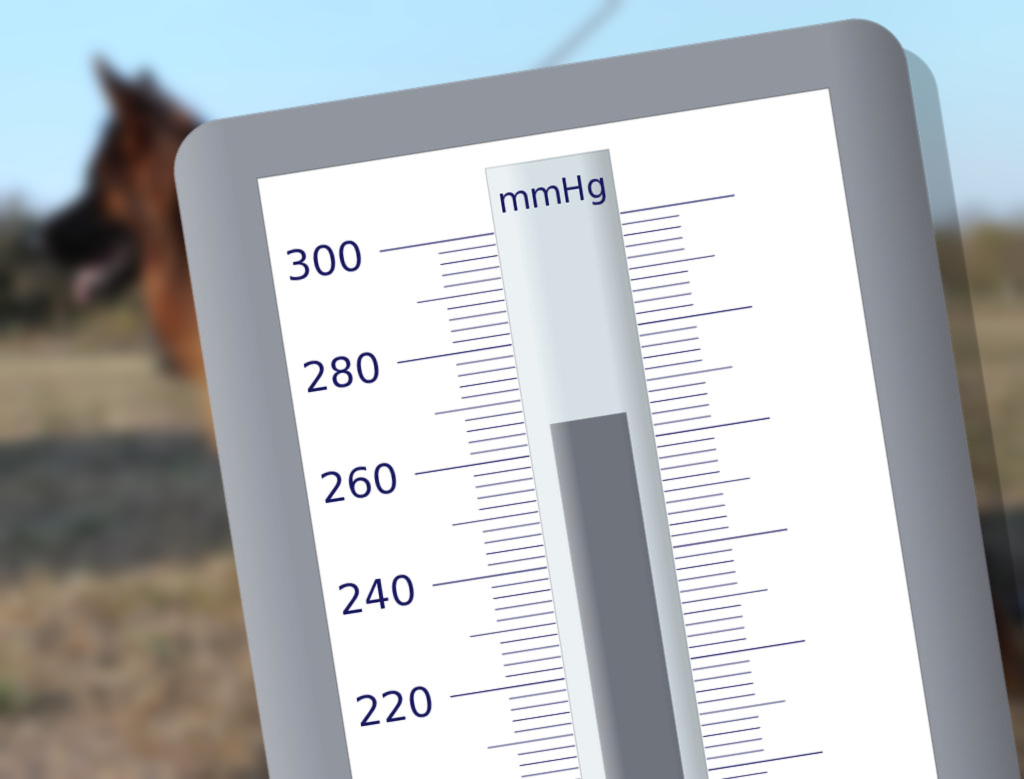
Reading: {"value": 265, "unit": "mmHg"}
